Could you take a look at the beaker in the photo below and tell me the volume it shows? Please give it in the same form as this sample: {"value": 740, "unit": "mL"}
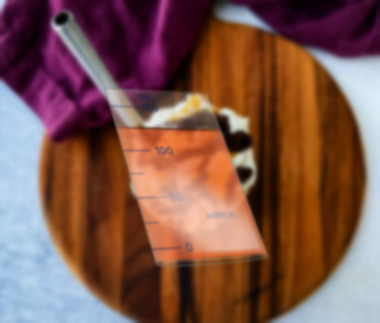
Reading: {"value": 125, "unit": "mL"}
